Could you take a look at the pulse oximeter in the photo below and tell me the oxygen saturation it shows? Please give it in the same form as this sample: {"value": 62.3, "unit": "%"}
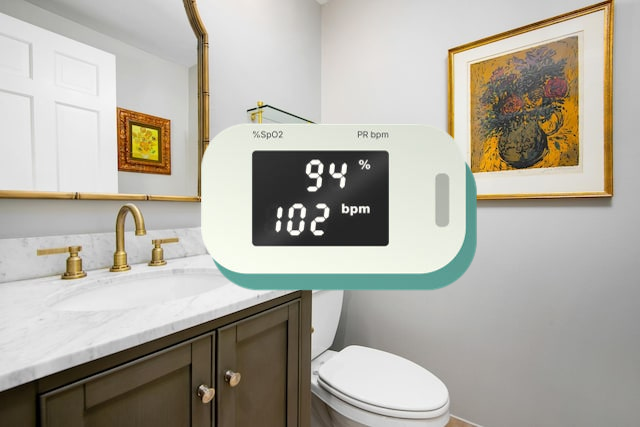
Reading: {"value": 94, "unit": "%"}
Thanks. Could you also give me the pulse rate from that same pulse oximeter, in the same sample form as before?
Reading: {"value": 102, "unit": "bpm"}
